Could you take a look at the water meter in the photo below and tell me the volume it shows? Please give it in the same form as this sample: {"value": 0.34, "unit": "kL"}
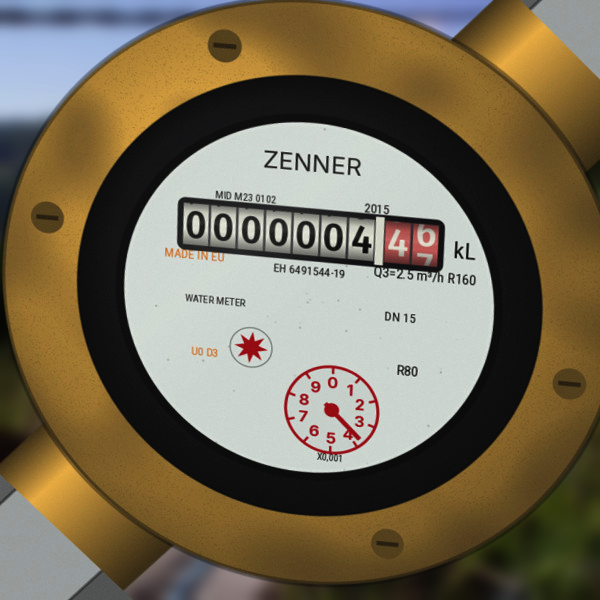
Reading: {"value": 4.463, "unit": "kL"}
